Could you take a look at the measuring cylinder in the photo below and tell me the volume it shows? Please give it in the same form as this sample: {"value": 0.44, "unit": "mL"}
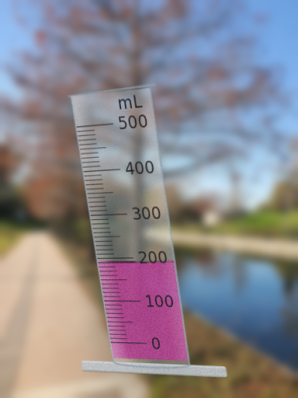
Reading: {"value": 190, "unit": "mL"}
